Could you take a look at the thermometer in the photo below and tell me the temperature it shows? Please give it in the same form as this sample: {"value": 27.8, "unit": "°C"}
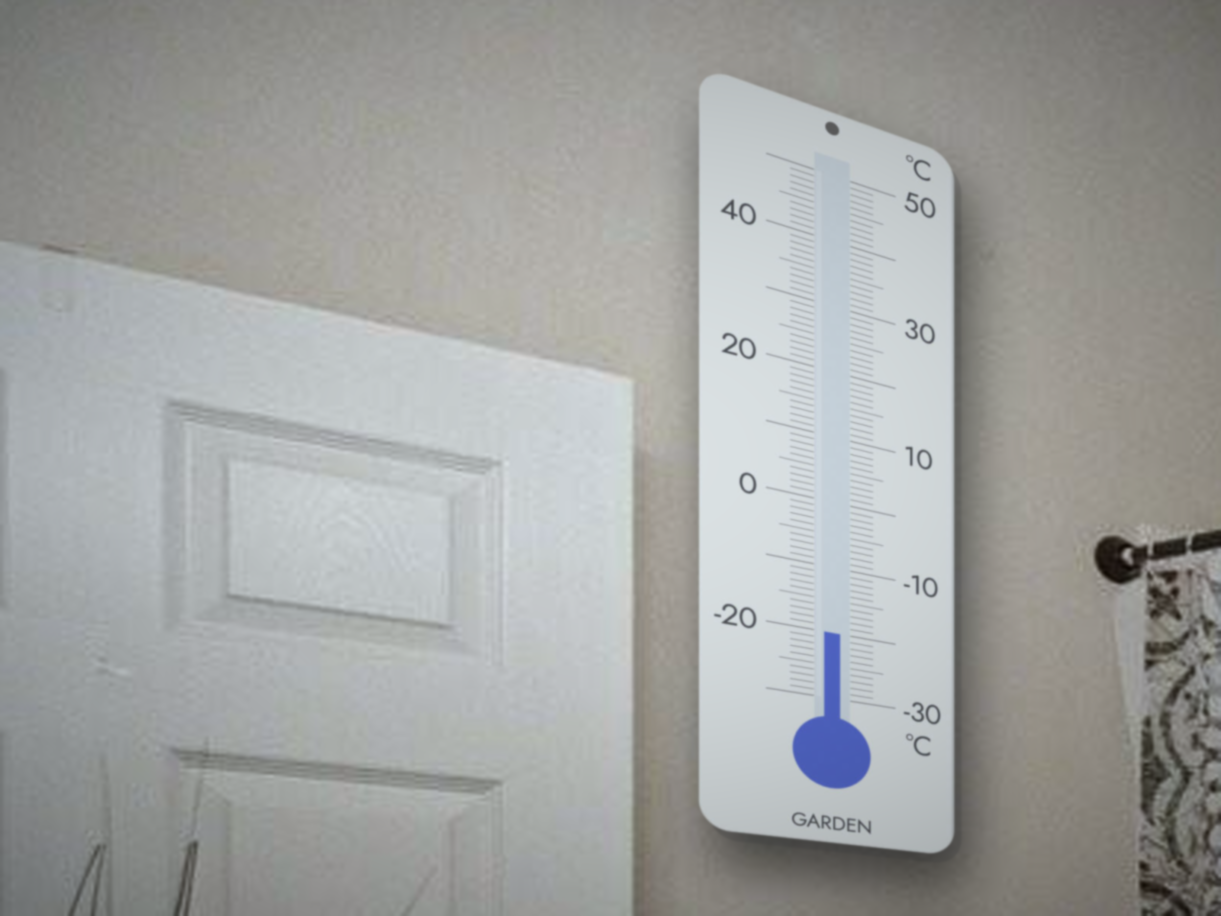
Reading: {"value": -20, "unit": "°C"}
